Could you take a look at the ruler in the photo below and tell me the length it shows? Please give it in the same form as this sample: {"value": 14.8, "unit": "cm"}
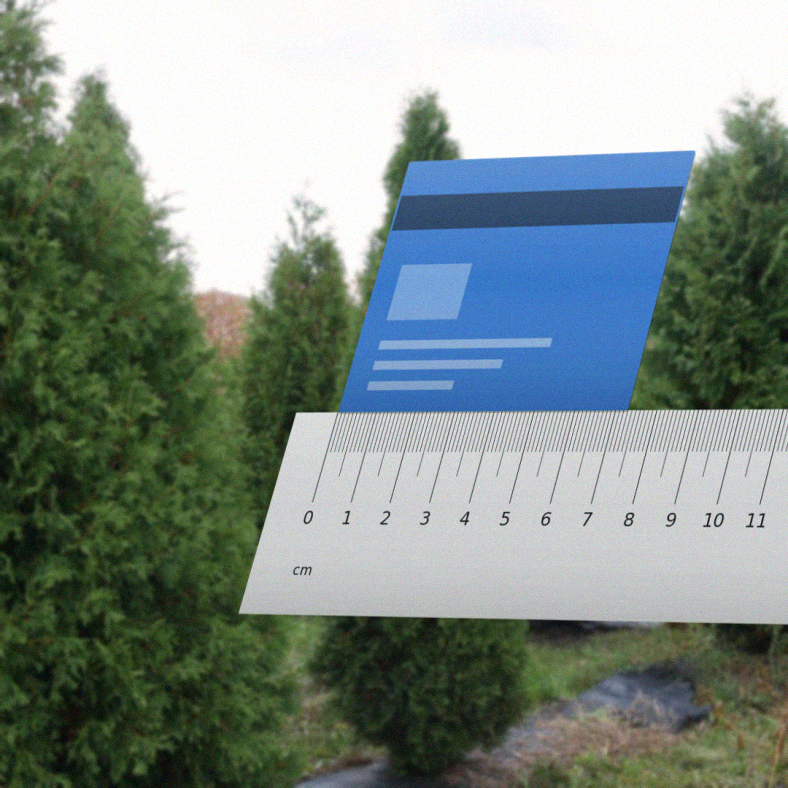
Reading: {"value": 7.3, "unit": "cm"}
